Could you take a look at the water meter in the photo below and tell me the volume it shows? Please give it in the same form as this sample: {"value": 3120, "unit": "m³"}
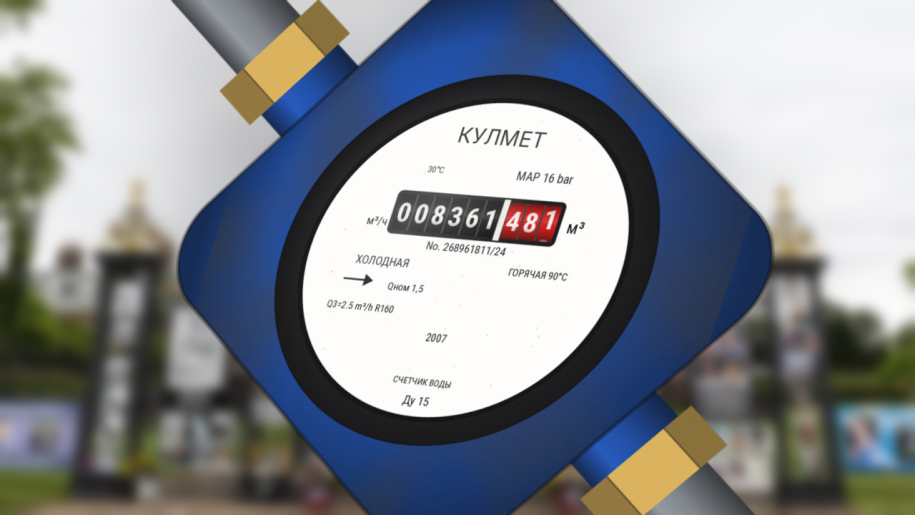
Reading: {"value": 8361.481, "unit": "m³"}
